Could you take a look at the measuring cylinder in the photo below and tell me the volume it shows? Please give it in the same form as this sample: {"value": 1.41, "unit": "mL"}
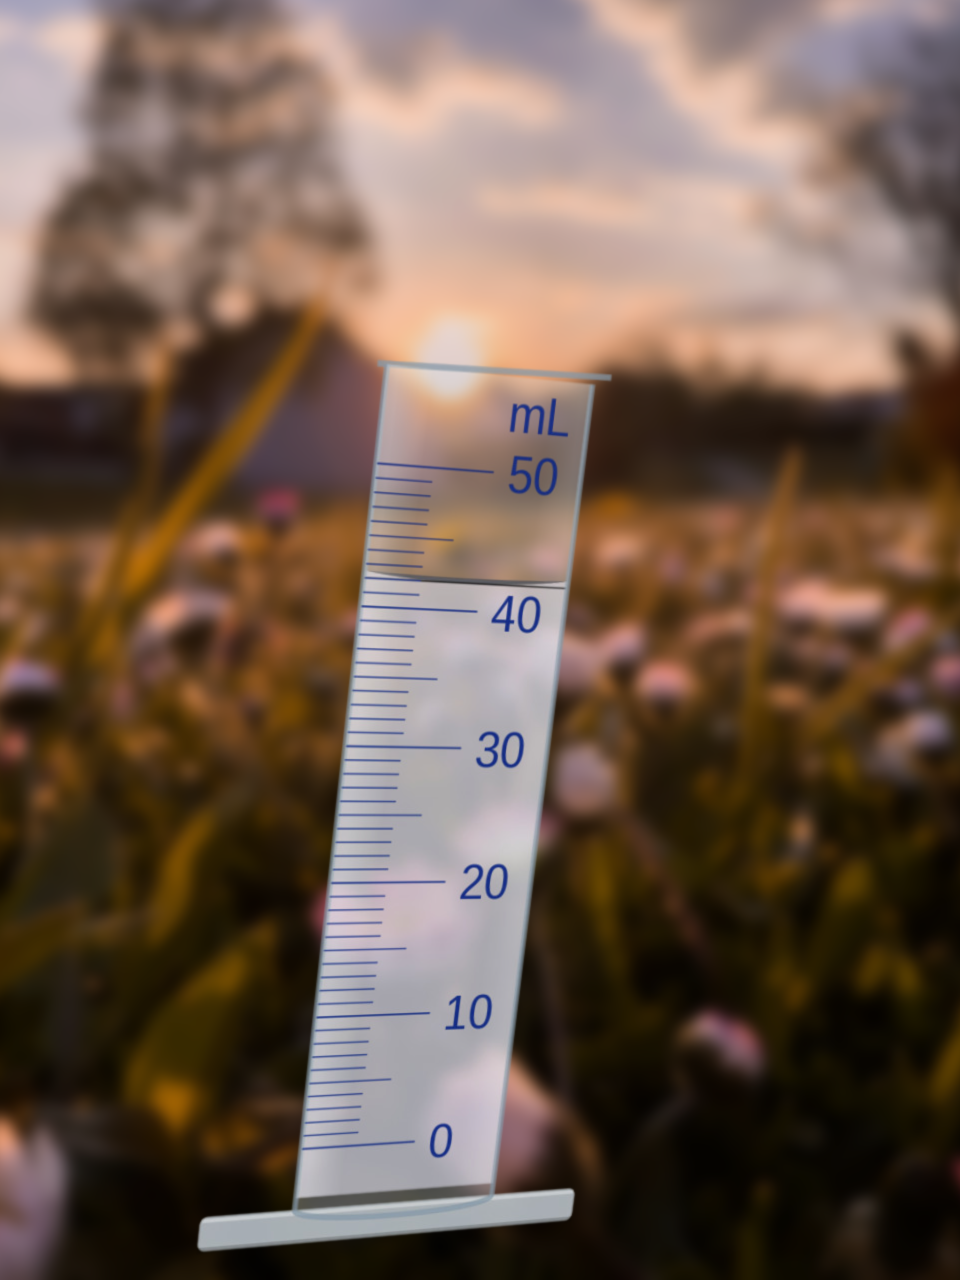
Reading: {"value": 42, "unit": "mL"}
